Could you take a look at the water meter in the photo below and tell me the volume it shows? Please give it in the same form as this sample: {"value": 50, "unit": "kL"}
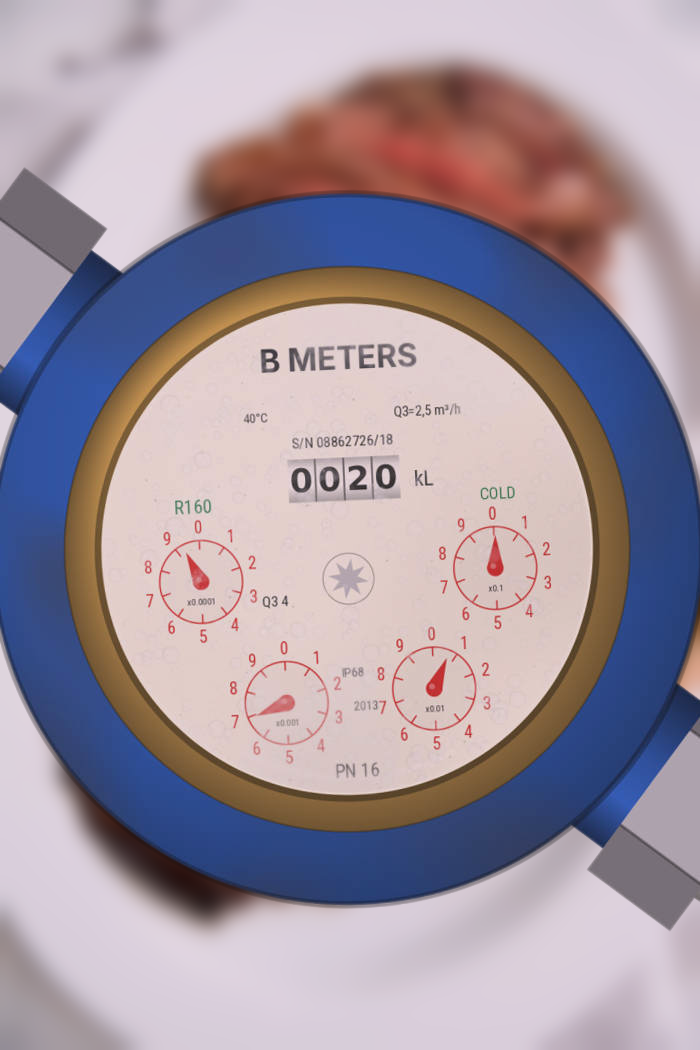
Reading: {"value": 20.0069, "unit": "kL"}
